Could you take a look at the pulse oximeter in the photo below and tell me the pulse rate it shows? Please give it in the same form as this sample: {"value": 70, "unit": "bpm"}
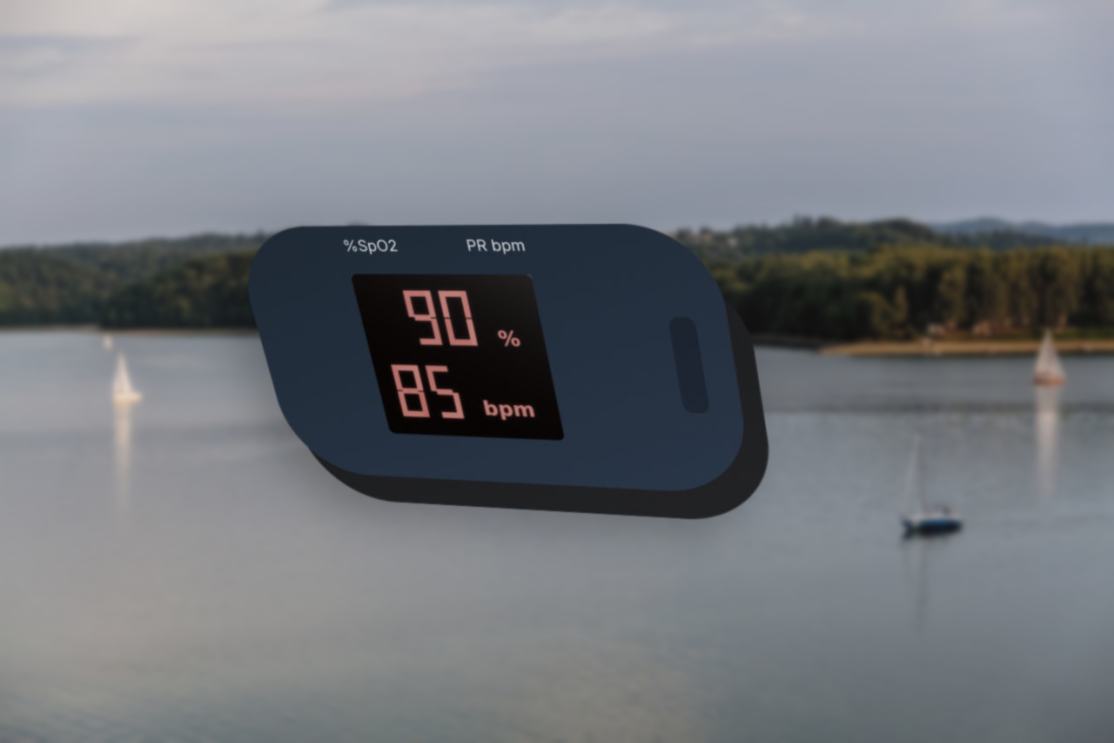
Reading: {"value": 85, "unit": "bpm"}
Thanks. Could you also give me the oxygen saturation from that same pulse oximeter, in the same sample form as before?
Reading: {"value": 90, "unit": "%"}
